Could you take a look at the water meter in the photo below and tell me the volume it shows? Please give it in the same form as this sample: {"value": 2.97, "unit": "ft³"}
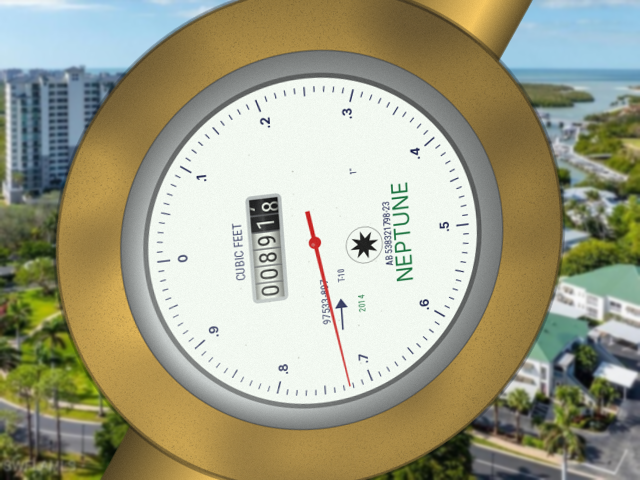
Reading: {"value": 8917.72, "unit": "ft³"}
